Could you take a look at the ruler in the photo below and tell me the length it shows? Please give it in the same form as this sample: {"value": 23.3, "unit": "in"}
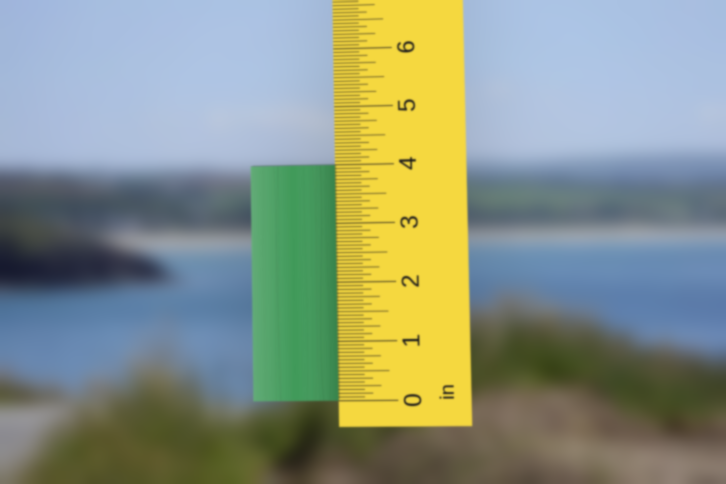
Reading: {"value": 4, "unit": "in"}
